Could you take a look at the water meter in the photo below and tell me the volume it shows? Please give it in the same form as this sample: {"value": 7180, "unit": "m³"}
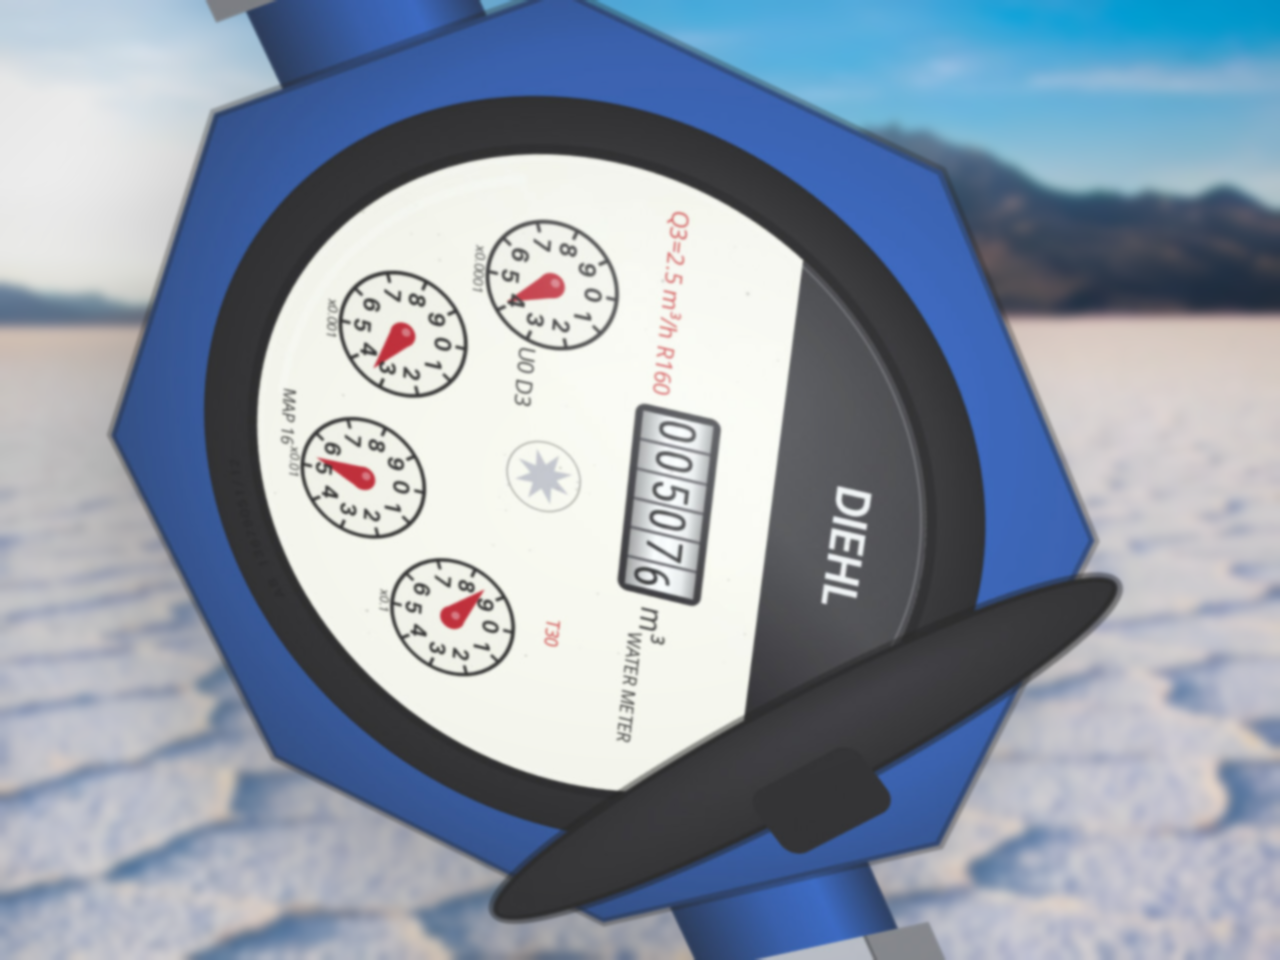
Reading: {"value": 5075.8534, "unit": "m³"}
